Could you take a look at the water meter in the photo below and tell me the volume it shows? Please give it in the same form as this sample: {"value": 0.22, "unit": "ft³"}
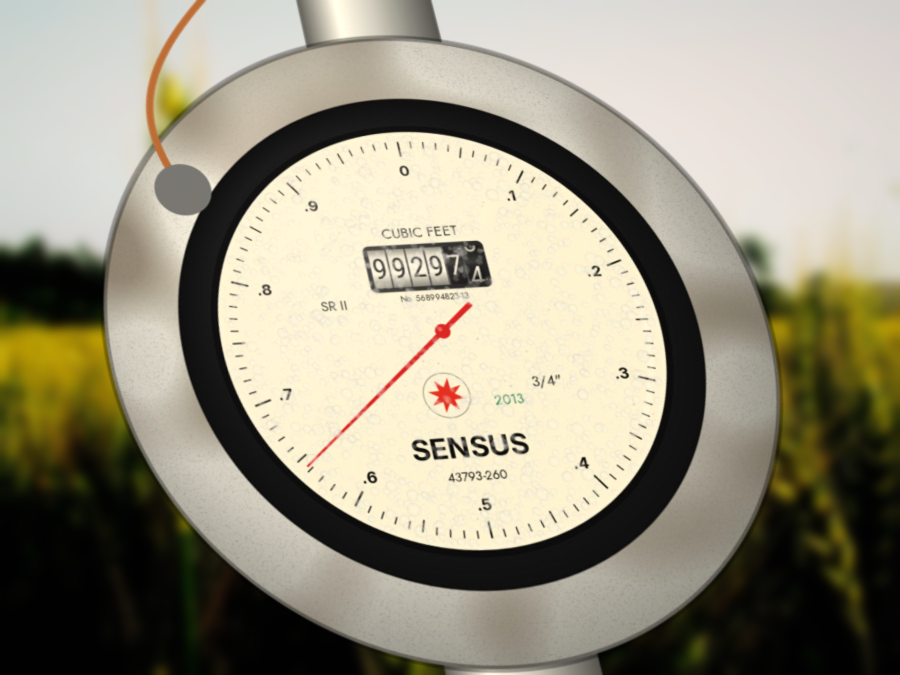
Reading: {"value": 992973.64, "unit": "ft³"}
